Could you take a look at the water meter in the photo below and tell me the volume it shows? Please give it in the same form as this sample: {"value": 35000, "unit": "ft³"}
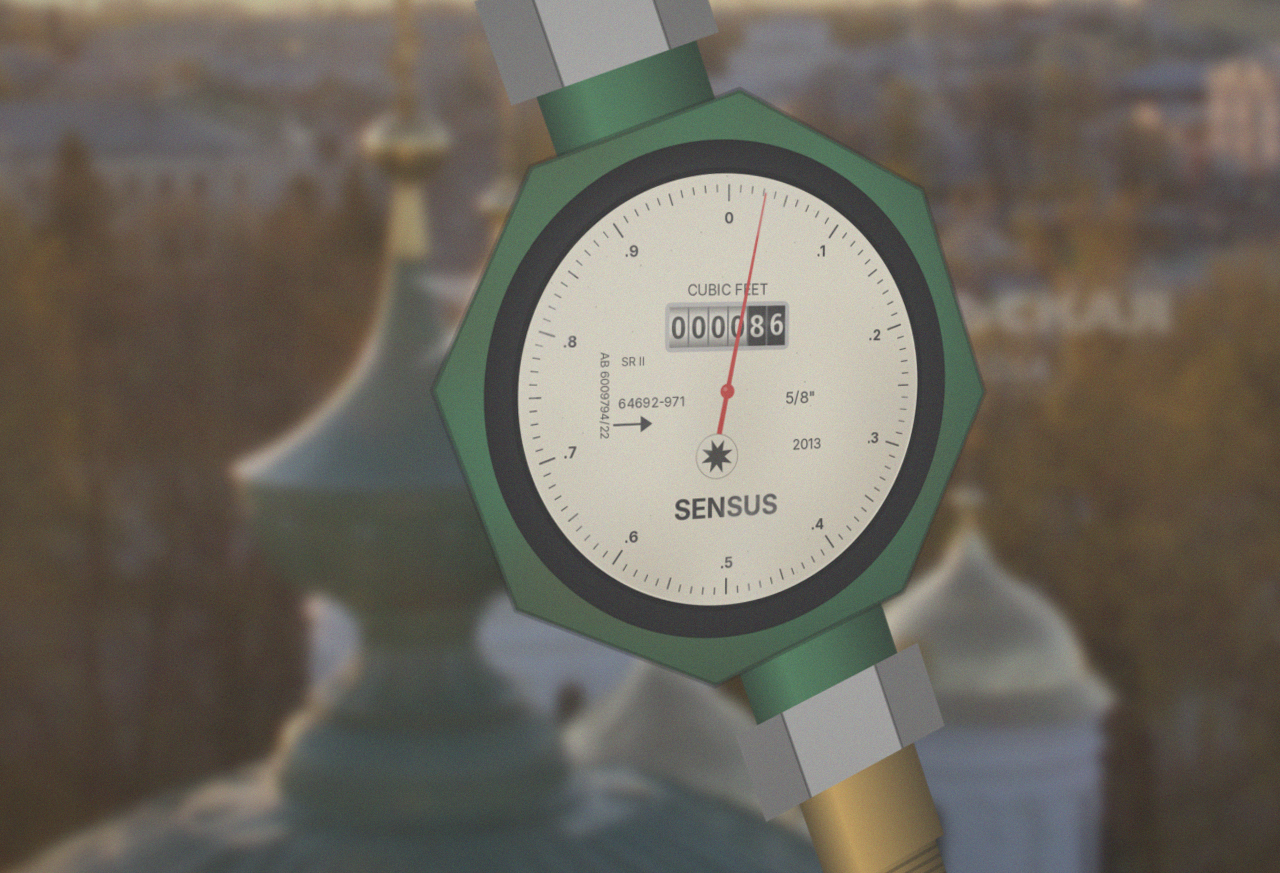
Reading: {"value": 86.03, "unit": "ft³"}
